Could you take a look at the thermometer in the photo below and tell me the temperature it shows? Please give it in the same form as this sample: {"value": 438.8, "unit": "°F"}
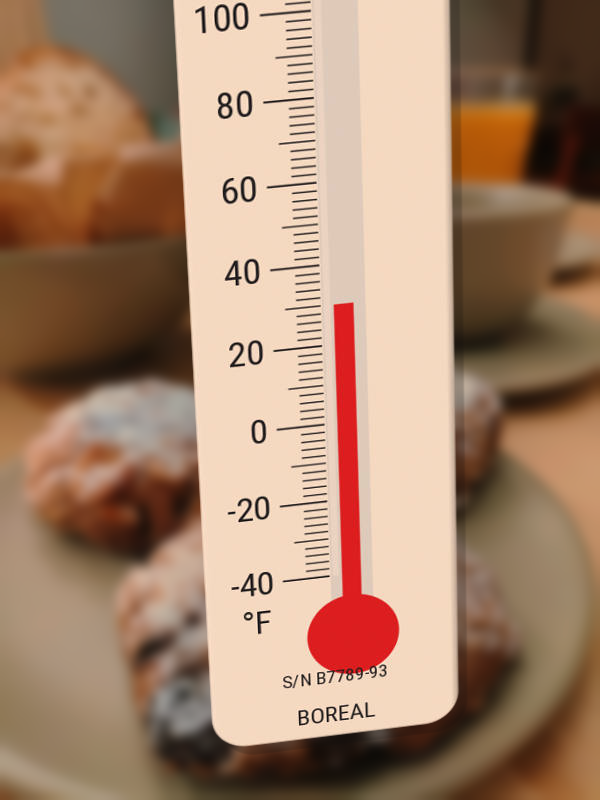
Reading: {"value": 30, "unit": "°F"}
